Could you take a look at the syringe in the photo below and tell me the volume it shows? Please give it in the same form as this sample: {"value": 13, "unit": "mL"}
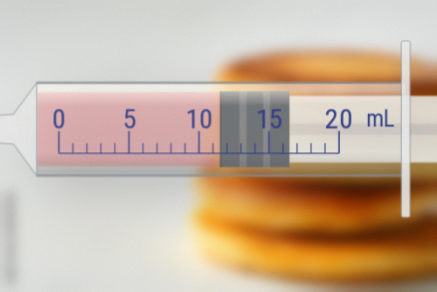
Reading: {"value": 11.5, "unit": "mL"}
